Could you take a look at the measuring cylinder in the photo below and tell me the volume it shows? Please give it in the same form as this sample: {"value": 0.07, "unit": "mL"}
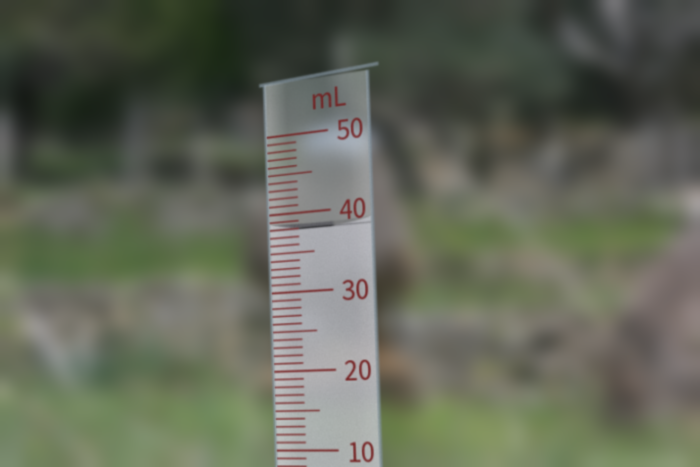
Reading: {"value": 38, "unit": "mL"}
